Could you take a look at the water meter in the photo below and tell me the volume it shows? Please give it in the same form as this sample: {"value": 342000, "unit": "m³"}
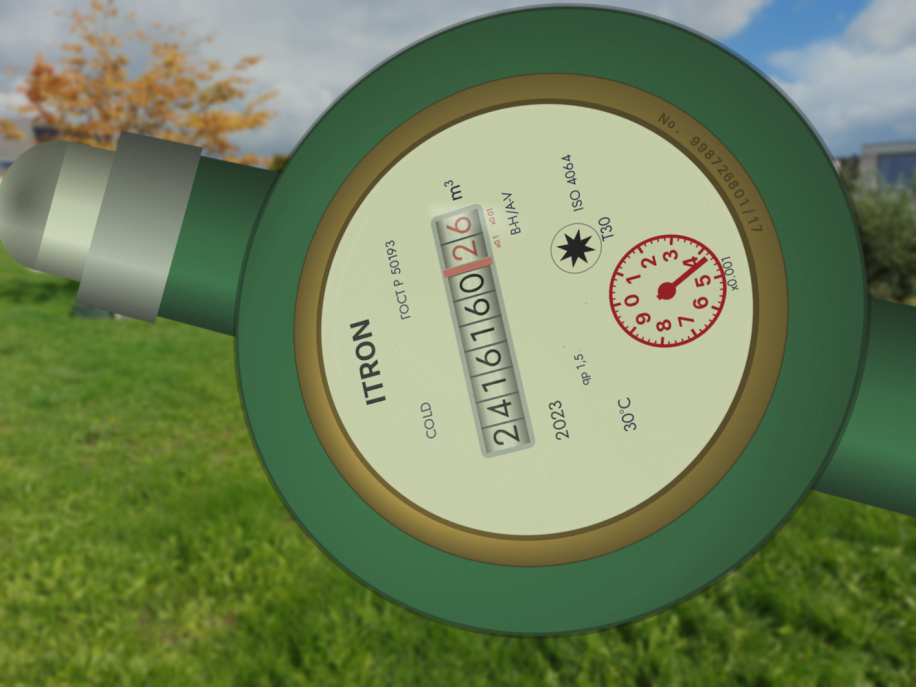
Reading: {"value": 2416160.264, "unit": "m³"}
